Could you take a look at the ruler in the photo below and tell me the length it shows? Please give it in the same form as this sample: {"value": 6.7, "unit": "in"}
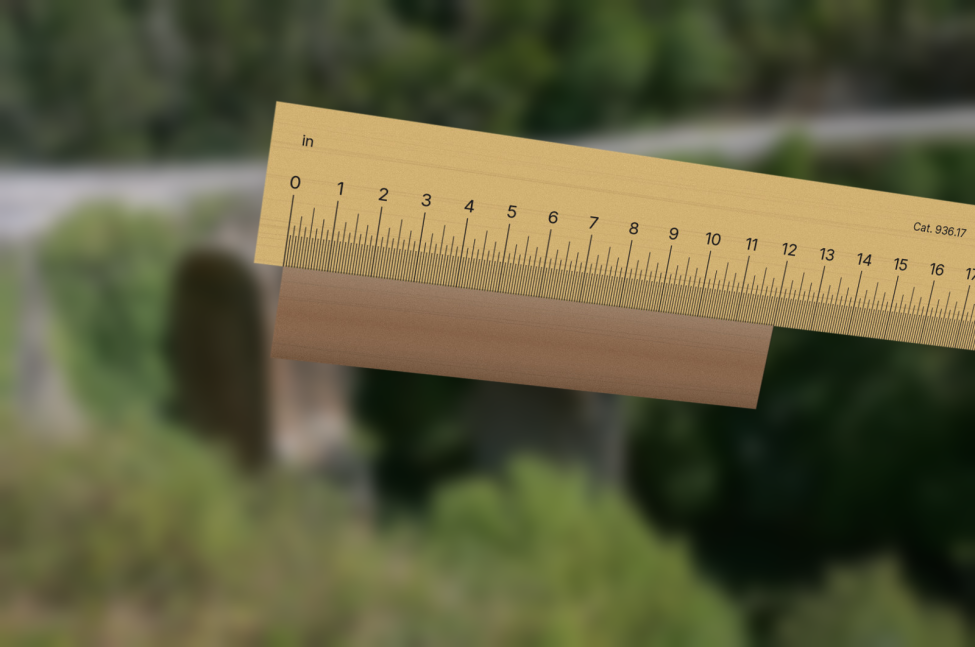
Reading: {"value": 12, "unit": "in"}
